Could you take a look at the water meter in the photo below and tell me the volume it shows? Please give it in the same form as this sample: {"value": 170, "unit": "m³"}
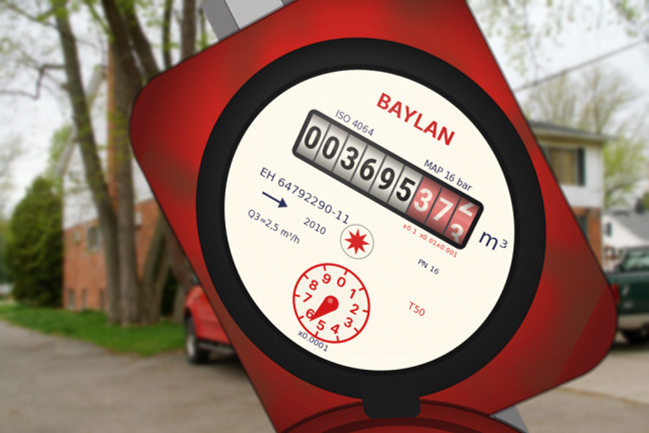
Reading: {"value": 3695.3725, "unit": "m³"}
